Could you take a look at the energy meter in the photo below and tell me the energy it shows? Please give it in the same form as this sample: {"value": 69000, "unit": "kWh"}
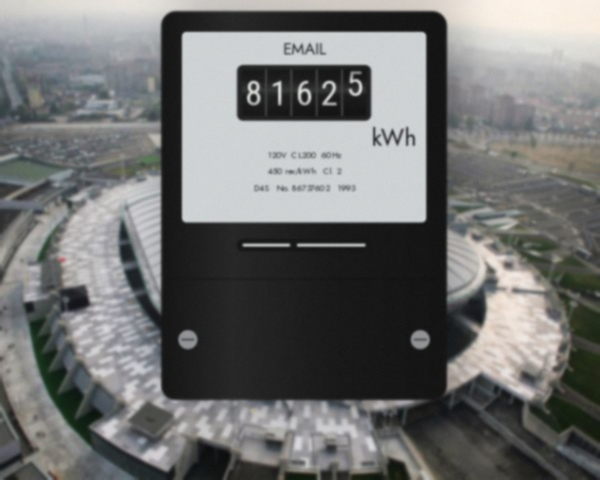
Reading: {"value": 81625, "unit": "kWh"}
